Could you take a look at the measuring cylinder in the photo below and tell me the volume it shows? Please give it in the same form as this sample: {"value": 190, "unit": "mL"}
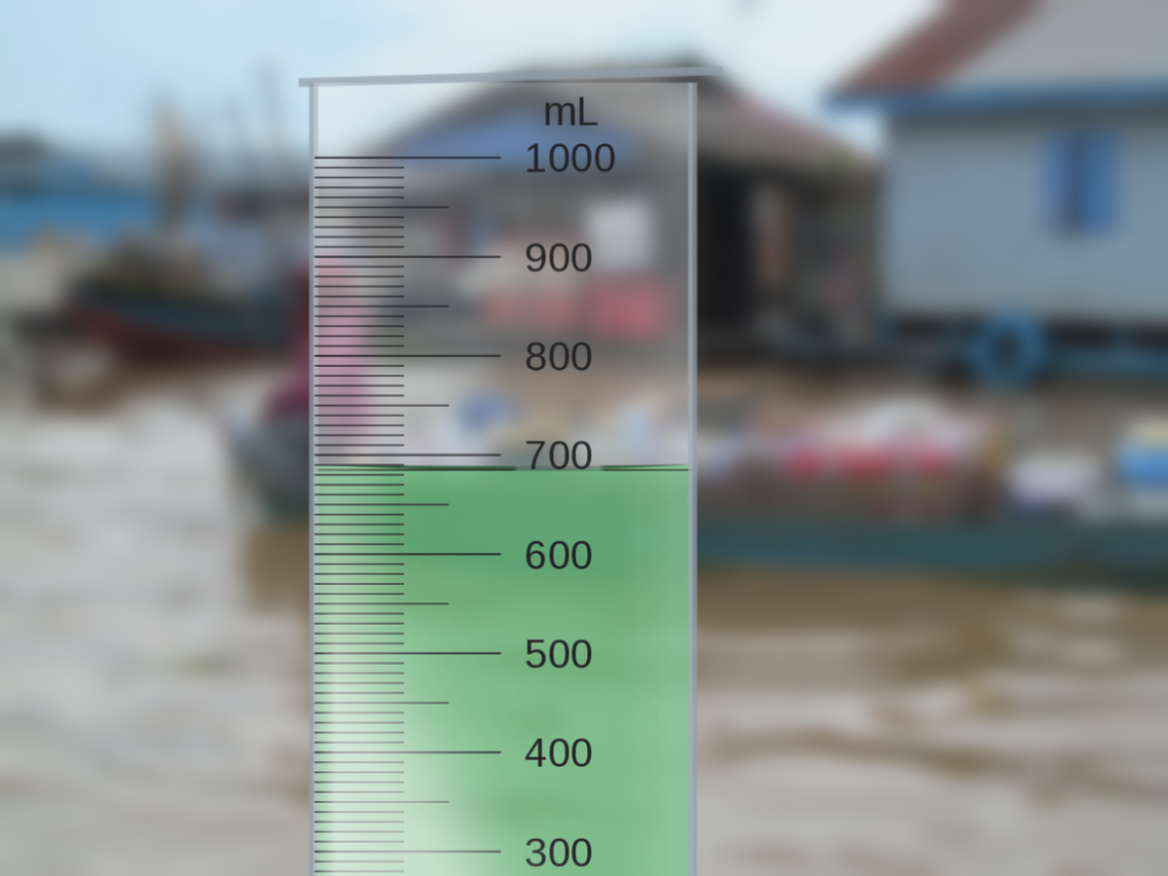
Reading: {"value": 685, "unit": "mL"}
